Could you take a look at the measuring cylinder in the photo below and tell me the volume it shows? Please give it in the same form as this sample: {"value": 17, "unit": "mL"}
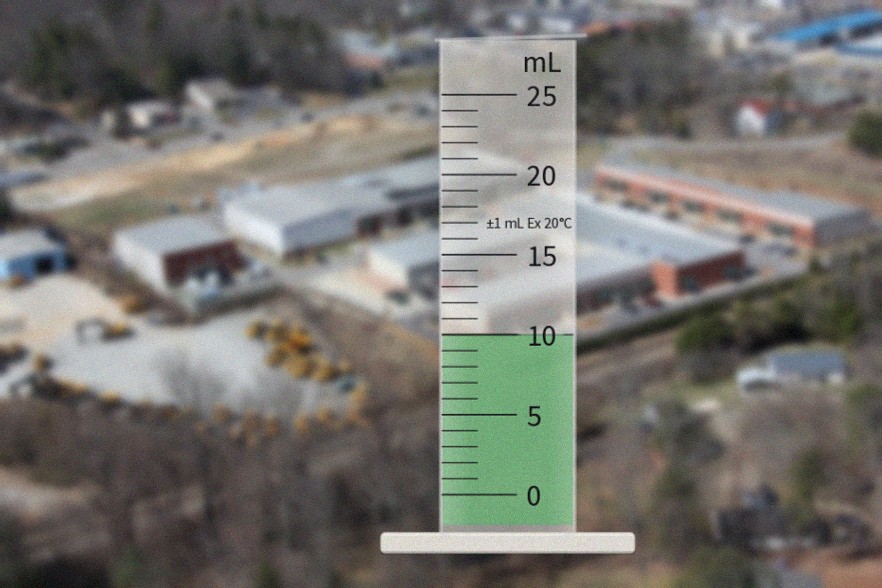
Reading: {"value": 10, "unit": "mL"}
